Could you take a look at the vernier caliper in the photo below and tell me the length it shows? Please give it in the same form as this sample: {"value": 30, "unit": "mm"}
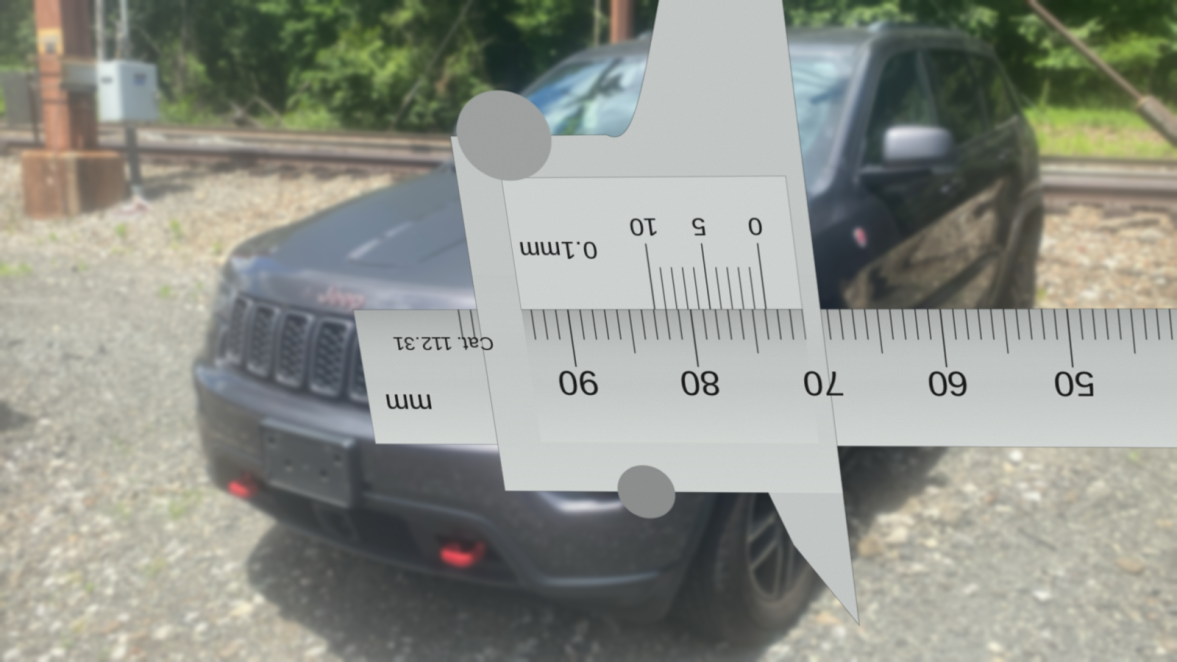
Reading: {"value": 73.9, "unit": "mm"}
